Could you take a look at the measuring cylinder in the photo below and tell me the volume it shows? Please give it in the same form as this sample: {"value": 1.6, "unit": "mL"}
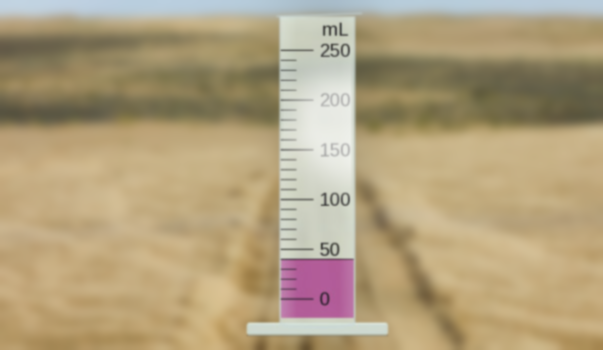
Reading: {"value": 40, "unit": "mL"}
